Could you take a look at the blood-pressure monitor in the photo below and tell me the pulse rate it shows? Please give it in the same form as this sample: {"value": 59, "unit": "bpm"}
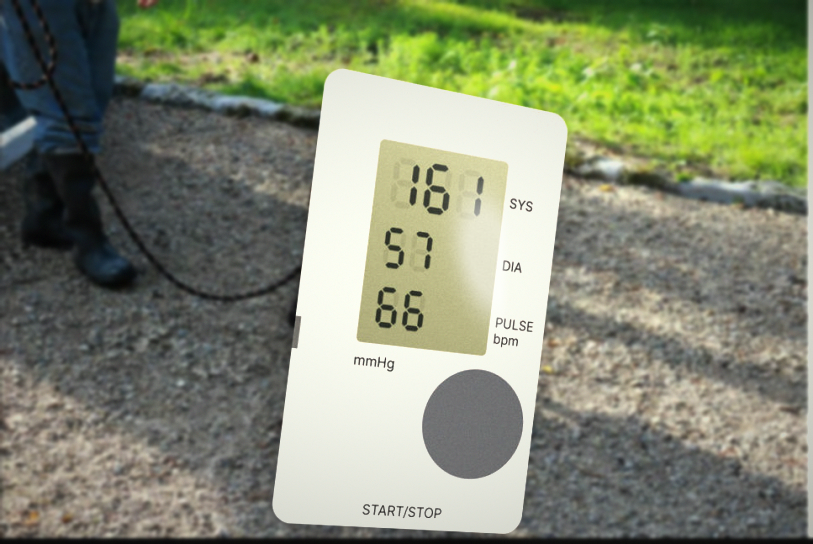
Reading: {"value": 66, "unit": "bpm"}
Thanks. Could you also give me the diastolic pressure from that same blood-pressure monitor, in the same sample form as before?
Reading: {"value": 57, "unit": "mmHg"}
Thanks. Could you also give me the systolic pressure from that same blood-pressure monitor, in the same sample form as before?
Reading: {"value": 161, "unit": "mmHg"}
